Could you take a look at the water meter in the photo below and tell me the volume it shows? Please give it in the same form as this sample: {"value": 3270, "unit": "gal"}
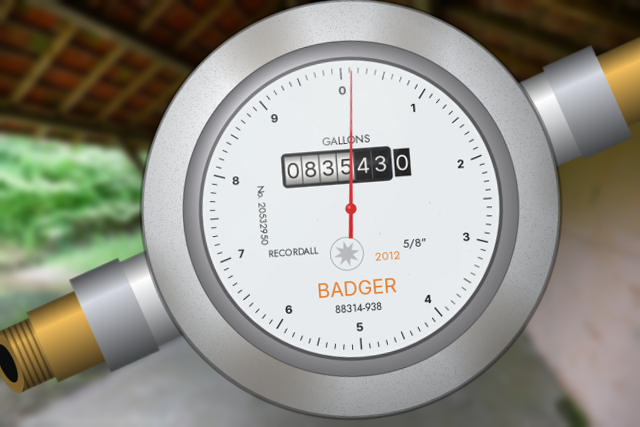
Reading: {"value": 835430.1, "unit": "gal"}
